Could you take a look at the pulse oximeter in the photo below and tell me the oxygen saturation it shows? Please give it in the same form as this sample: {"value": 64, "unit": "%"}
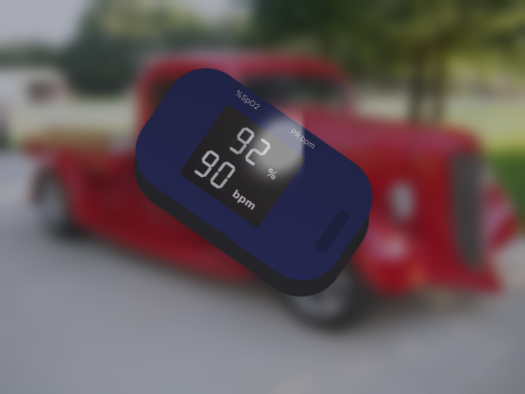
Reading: {"value": 92, "unit": "%"}
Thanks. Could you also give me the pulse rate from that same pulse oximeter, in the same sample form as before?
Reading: {"value": 90, "unit": "bpm"}
